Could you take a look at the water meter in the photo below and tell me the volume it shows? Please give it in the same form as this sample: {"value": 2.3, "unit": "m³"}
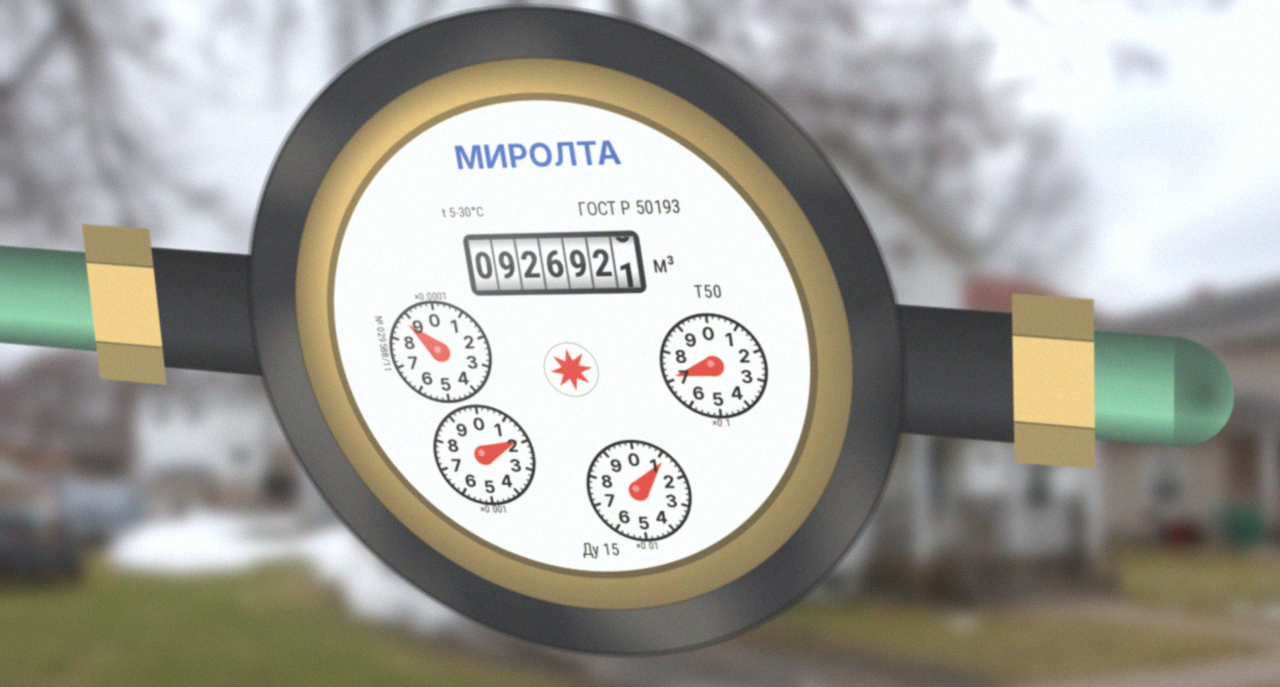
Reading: {"value": 926920.7118, "unit": "m³"}
